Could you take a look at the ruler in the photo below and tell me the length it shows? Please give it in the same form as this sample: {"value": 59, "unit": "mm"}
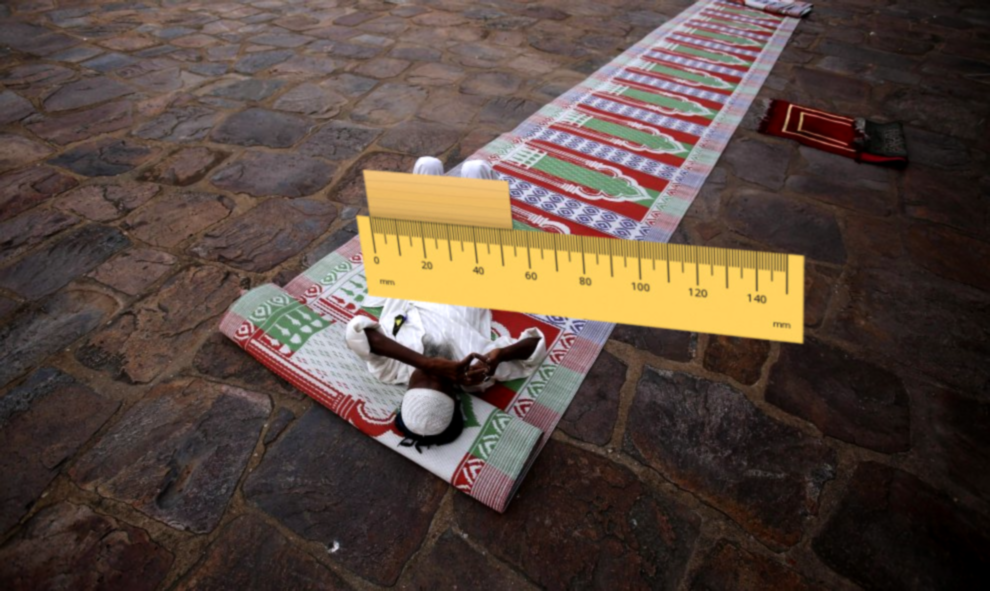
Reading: {"value": 55, "unit": "mm"}
